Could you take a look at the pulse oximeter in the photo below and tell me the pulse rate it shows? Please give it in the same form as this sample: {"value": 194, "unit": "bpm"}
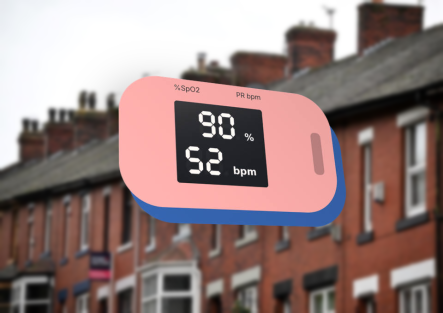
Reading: {"value": 52, "unit": "bpm"}
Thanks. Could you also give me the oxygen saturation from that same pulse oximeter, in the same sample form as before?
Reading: {"value": 90, "unit": "%"}
